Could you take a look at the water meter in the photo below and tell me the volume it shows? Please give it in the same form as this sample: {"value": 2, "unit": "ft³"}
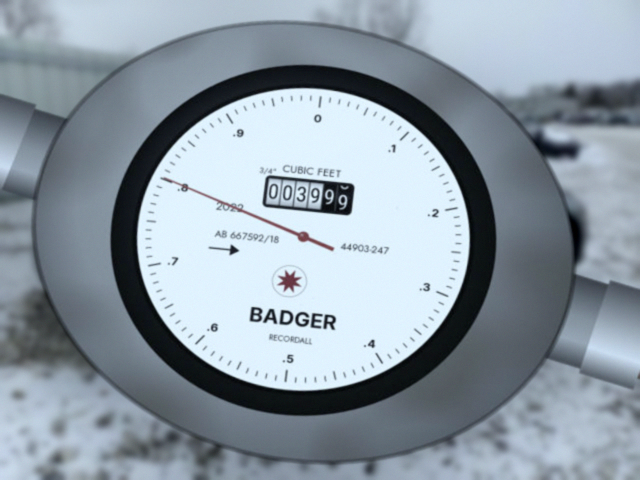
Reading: {"value": 3998.80, "unit": "ft³"}
